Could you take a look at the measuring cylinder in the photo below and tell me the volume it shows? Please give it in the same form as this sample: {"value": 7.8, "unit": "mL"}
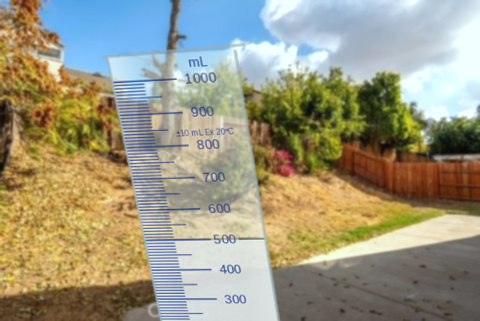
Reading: {"value": 500, "unit": "mL"}
